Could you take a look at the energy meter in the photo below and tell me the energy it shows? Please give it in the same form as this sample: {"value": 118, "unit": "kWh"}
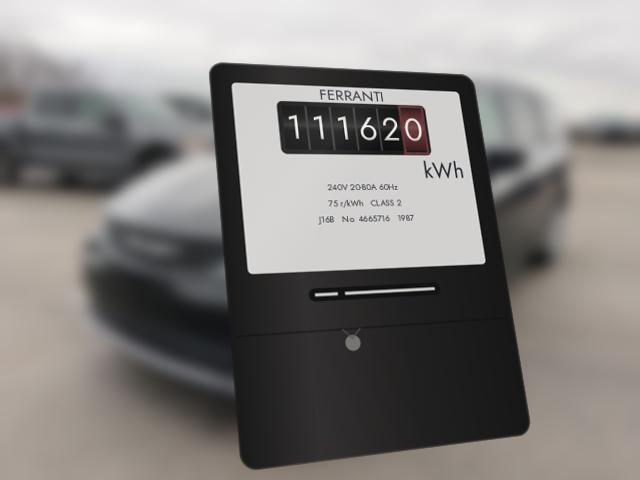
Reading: {"value": 11162.0, "unit": "kWh"}
